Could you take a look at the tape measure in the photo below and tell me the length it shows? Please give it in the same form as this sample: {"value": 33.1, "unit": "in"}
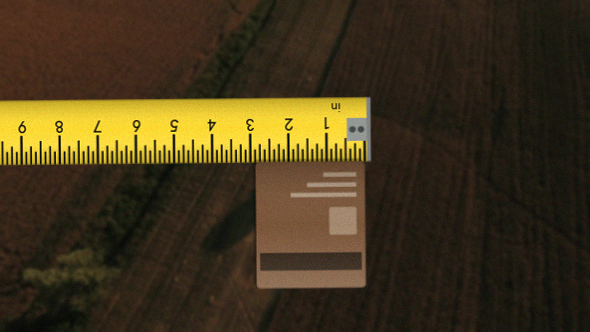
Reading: {"value": 2.875, "unit": "in"}
